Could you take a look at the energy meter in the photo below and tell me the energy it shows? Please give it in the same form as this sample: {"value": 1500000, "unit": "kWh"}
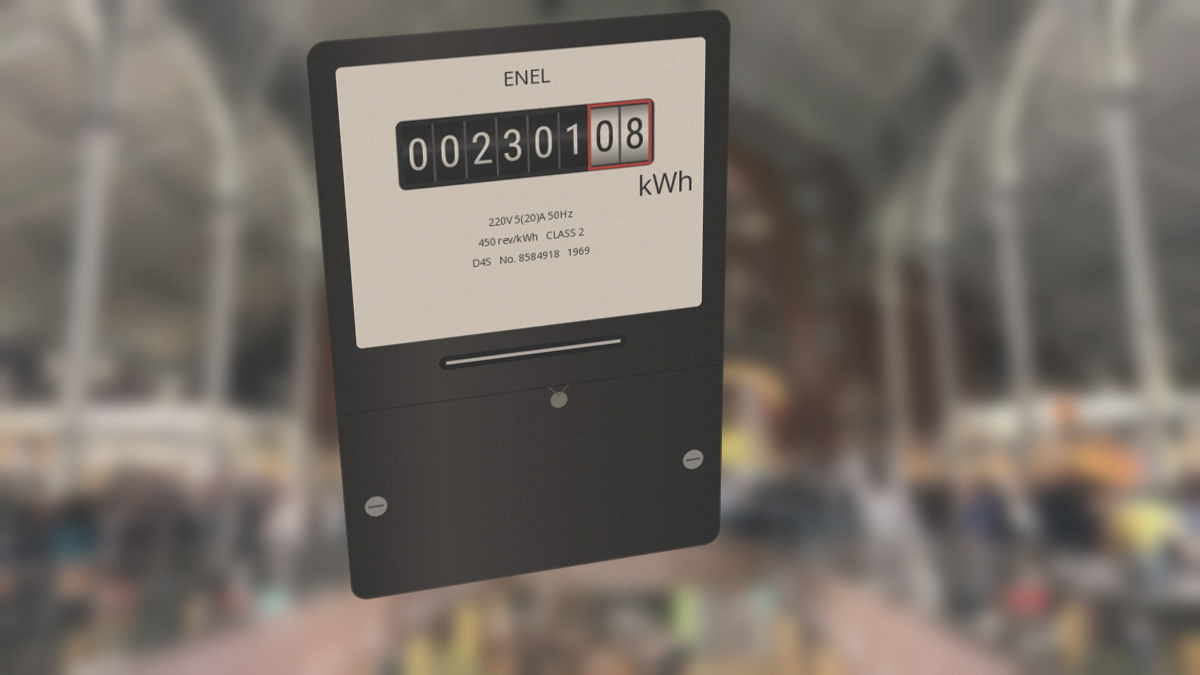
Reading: {"value": 2301.08, "unit": "kWh"}
